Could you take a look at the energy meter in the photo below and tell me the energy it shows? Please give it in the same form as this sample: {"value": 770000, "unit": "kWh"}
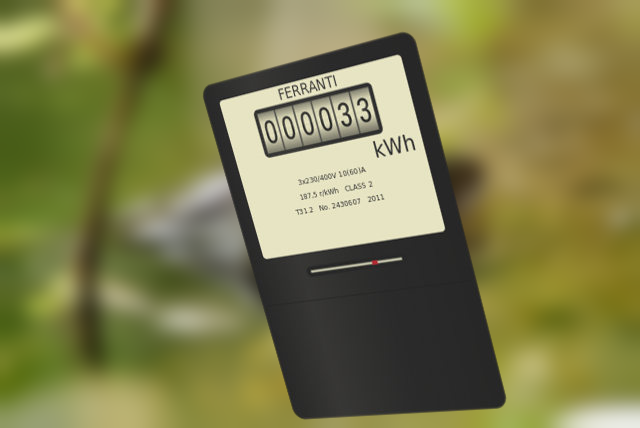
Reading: {"value": 33, "unit": "kWh"}
